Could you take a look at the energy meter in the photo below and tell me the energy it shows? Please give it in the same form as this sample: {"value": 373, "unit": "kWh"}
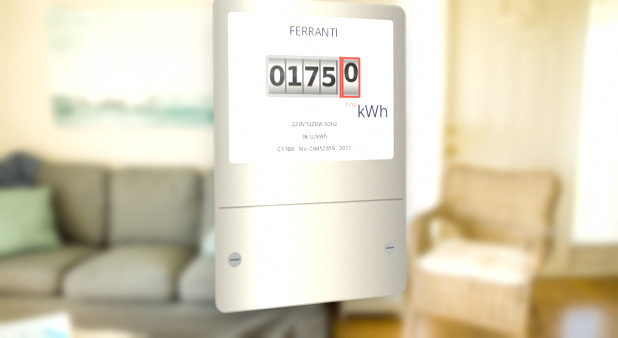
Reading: {"value": 175.0, "unit": "kWh"}
